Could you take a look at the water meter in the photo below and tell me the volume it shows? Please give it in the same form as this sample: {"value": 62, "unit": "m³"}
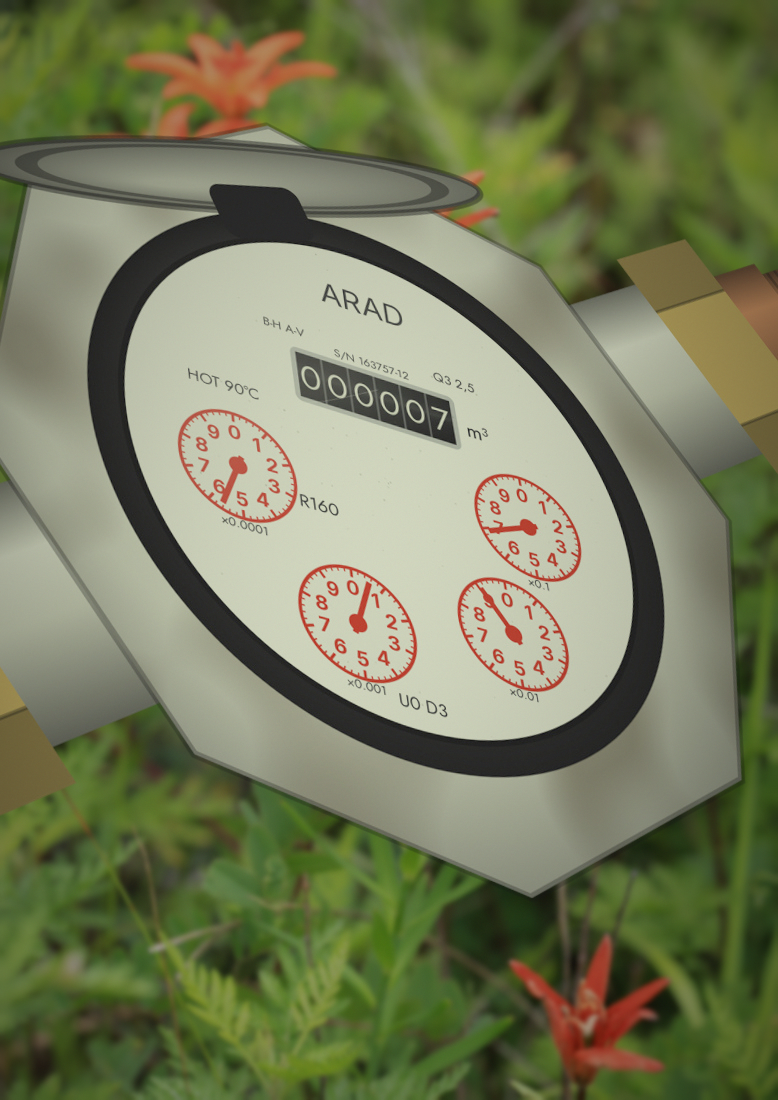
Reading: {"value": 7.6905, "unit": "m³"}
